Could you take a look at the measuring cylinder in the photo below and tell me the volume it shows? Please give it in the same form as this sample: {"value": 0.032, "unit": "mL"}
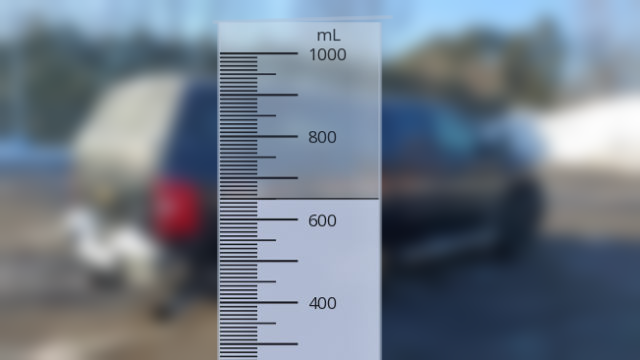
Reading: {"value": 650, "unit": "mL"}
